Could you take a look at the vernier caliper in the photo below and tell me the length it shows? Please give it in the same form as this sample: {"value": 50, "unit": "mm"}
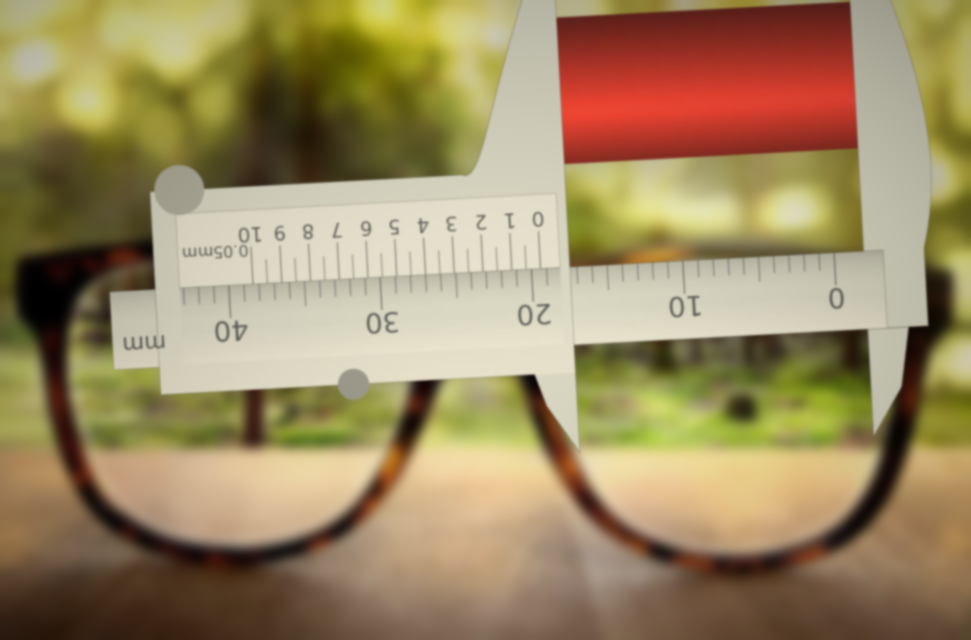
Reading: {"value": 19.4, "unit": "mm"}
